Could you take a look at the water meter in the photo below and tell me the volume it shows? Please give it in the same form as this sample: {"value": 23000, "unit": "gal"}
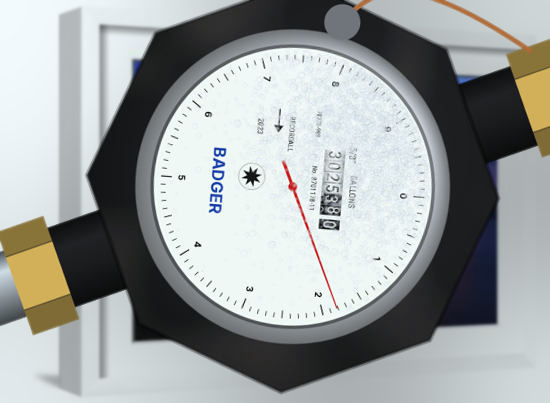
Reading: {"value": 3025381.8, "unit": "gal"}
